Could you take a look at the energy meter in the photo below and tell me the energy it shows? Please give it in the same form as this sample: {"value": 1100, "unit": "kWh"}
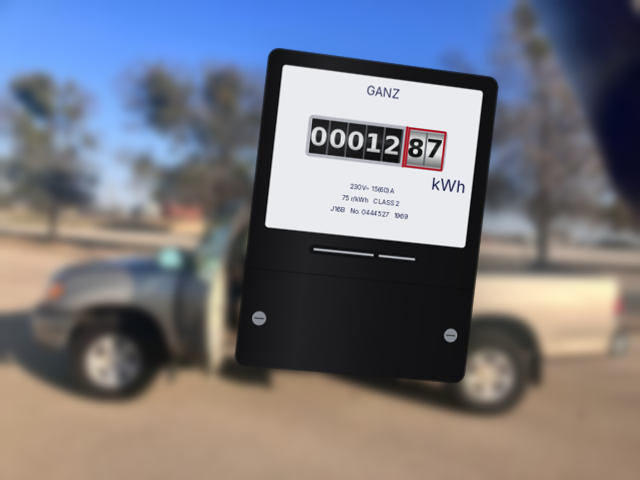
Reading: {"value": 12.87, "unit": "kWh"}
